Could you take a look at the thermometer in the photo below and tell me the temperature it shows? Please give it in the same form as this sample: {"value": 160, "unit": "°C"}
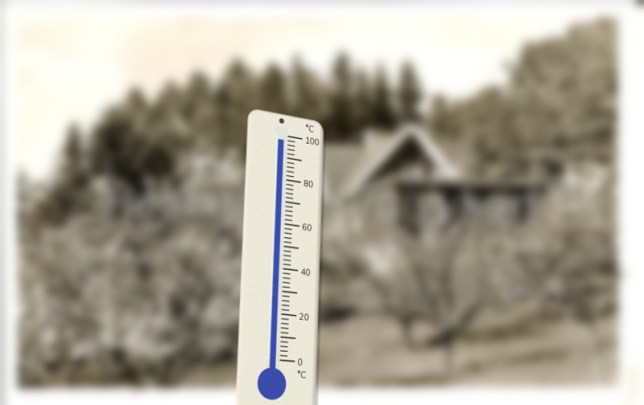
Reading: {"value": 98, "unit": "°C"}
